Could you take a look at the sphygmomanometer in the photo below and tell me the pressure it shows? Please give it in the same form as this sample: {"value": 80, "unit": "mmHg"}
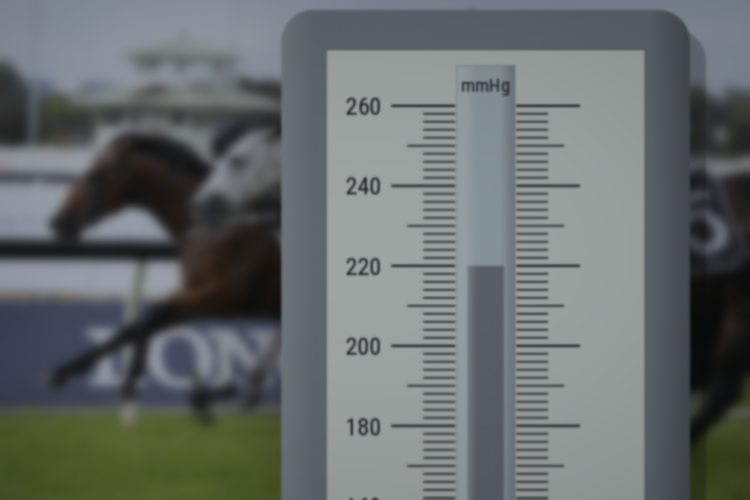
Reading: {"value": 220, "unit": "mmHg"}
